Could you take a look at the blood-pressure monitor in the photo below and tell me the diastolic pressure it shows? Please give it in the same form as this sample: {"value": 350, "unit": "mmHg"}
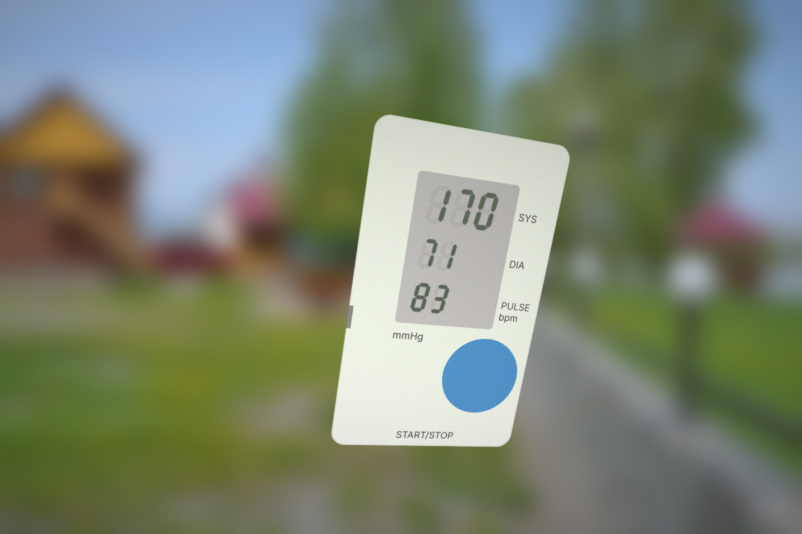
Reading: {"value": 71, "unit": "mmHg"}
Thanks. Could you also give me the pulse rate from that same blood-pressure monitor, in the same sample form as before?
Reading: {"value": 83, "unit": "bpm"}
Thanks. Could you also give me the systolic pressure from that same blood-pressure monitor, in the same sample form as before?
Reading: {"value": 170, "unit": "mmHg"}
